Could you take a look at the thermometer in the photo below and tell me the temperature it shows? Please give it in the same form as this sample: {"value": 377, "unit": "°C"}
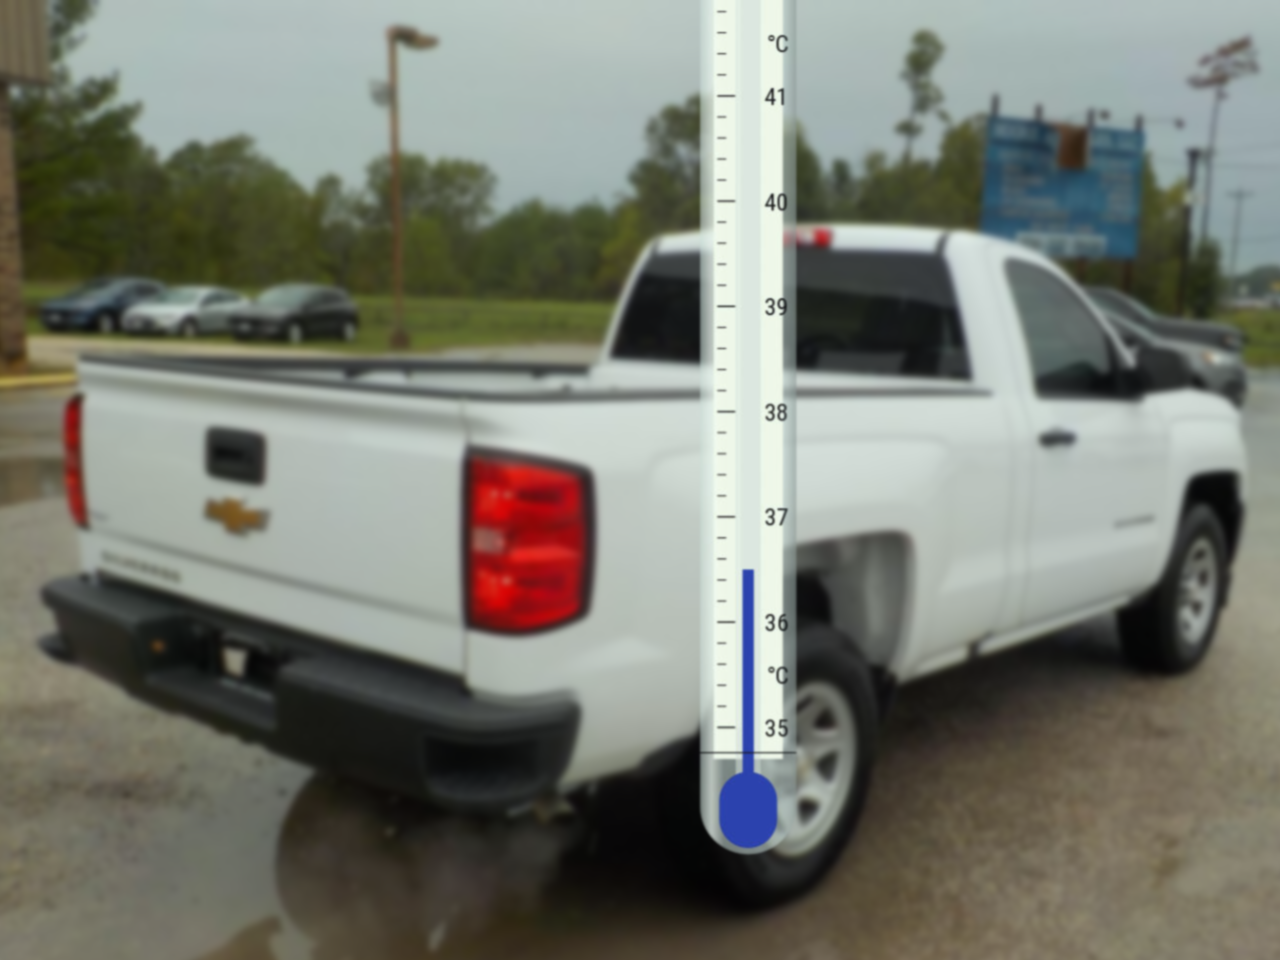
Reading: {"value": 36.5, "unit": "°C"}
